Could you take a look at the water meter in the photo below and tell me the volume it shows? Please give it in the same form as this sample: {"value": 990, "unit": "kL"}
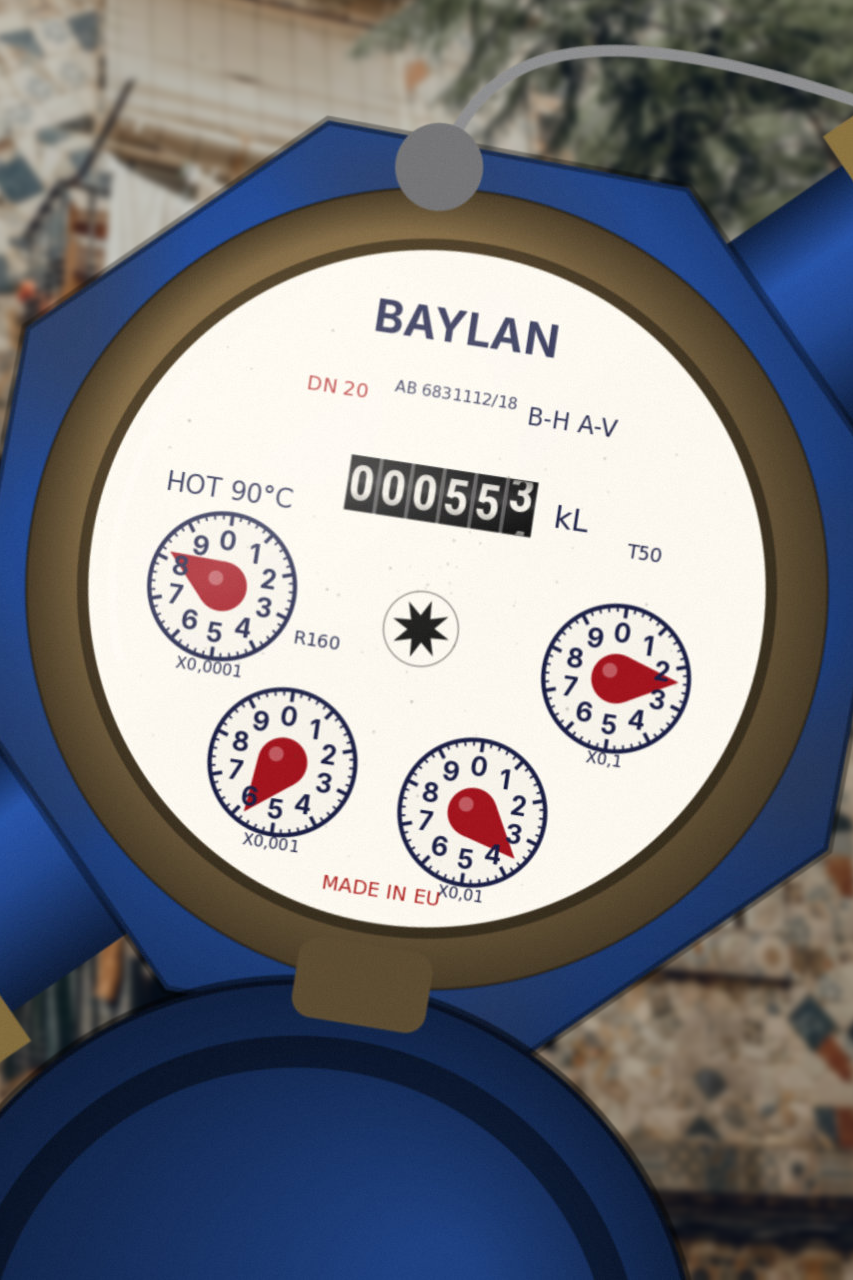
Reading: {"value": 553.2358, "unit": "kL"}
